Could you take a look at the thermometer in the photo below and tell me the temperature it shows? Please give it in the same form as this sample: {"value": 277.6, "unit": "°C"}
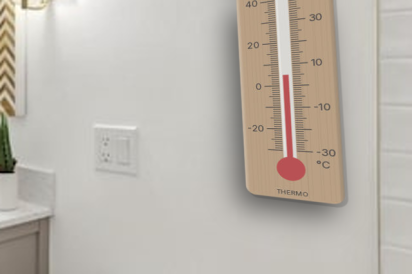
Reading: {"value": 5, "unit": "°C"}
